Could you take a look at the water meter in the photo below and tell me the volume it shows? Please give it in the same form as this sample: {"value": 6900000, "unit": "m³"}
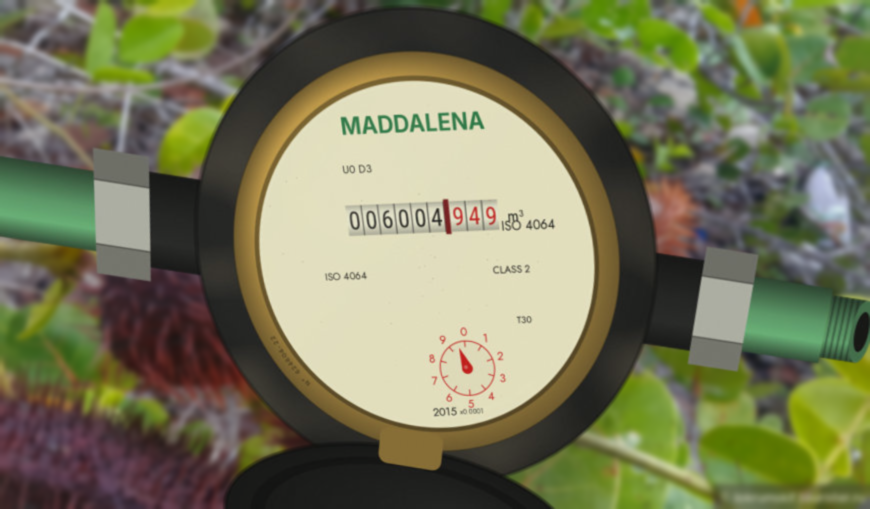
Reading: {"value": 6004.9489, "unit": "m³"}
